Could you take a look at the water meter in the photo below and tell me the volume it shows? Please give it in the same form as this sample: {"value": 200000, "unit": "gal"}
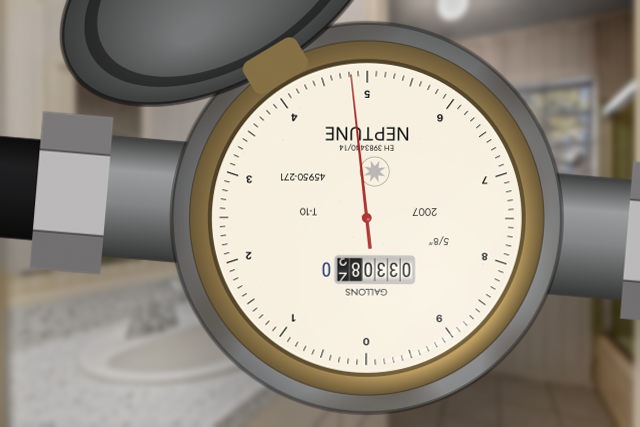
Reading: {"value": 330824.8, "unit": "gal"}
